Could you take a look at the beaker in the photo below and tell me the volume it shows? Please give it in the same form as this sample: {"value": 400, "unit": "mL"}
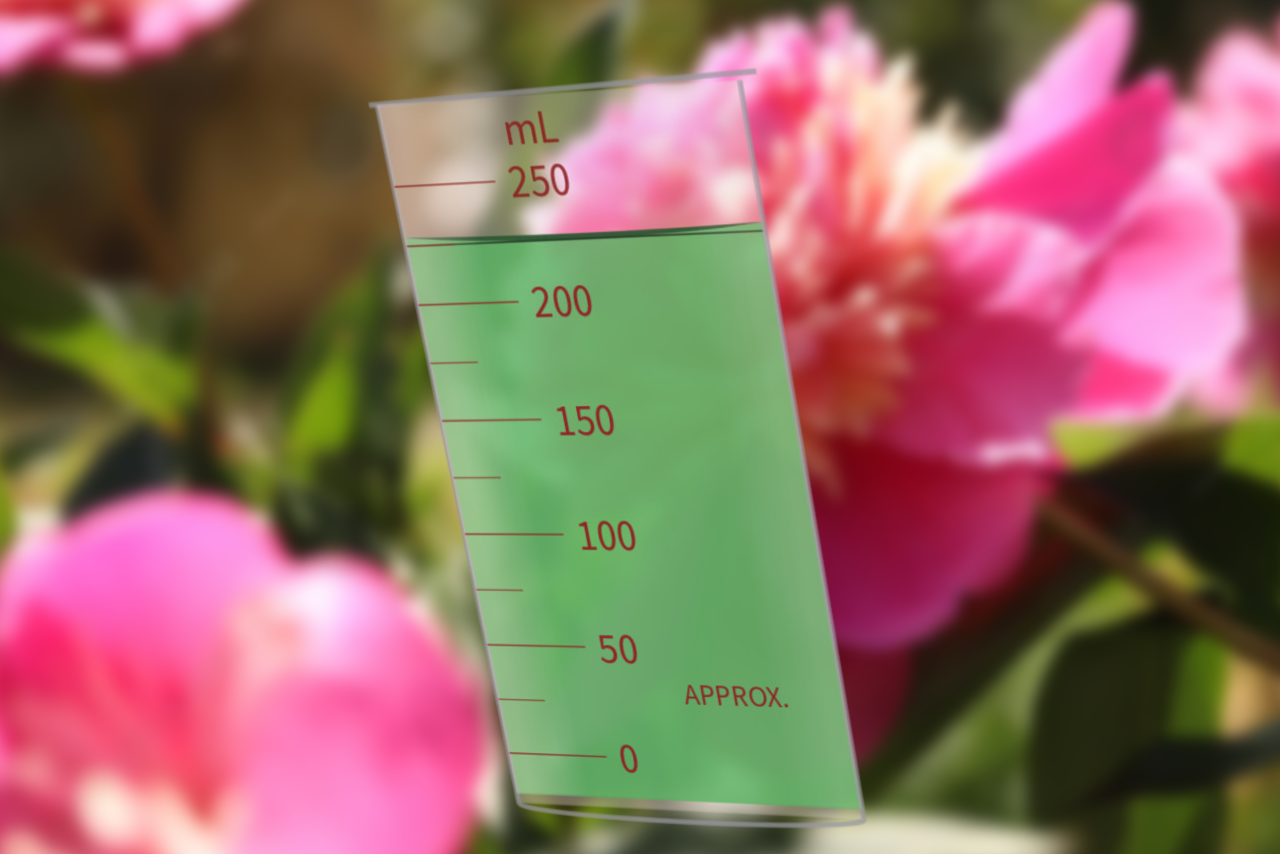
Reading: {"value": 225, "unit": "mL"}
